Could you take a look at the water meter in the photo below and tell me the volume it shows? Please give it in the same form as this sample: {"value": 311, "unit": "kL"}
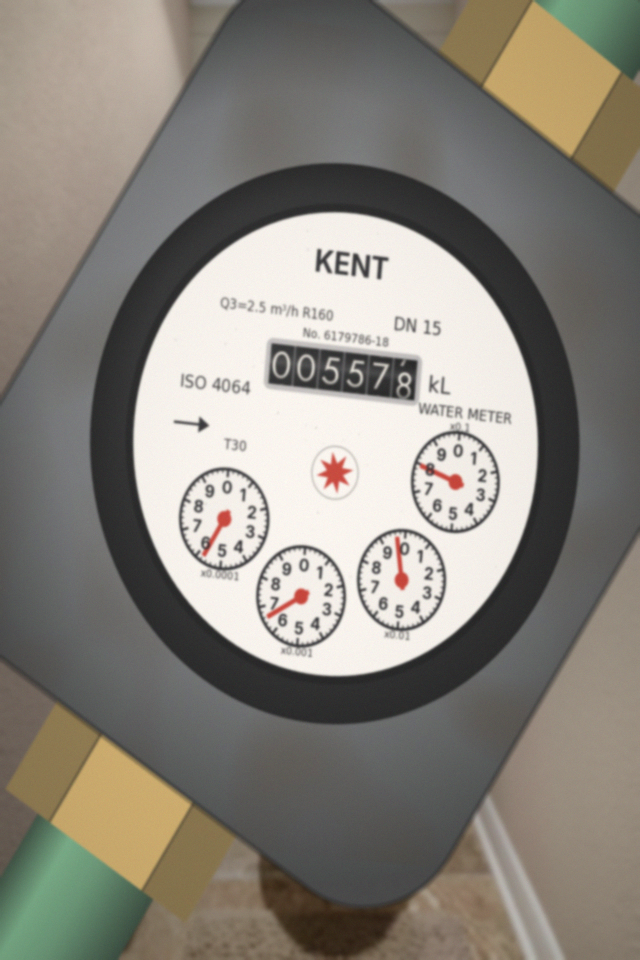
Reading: {"value": 5577.7965, "unit": "kL"}
